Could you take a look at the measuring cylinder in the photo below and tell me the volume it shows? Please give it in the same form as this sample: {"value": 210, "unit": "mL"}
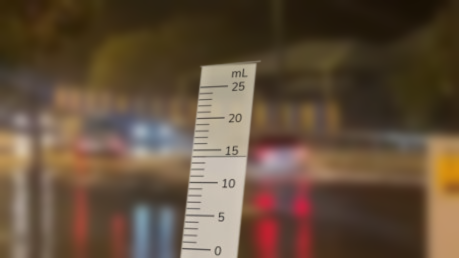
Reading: {"value": 14, "unit": "mL"}
